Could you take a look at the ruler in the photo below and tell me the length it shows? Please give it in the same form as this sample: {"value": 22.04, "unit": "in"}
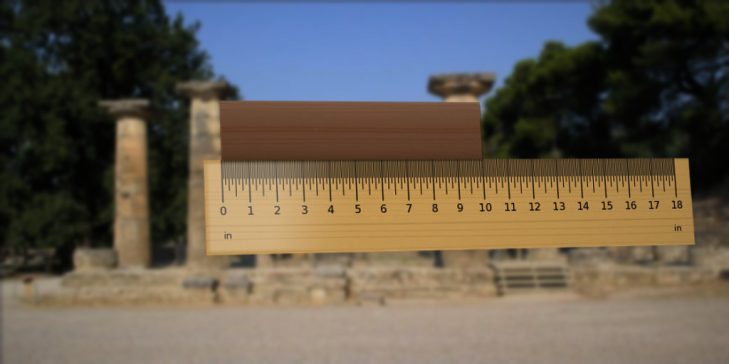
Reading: {"value": 10, "unit": "in"}
